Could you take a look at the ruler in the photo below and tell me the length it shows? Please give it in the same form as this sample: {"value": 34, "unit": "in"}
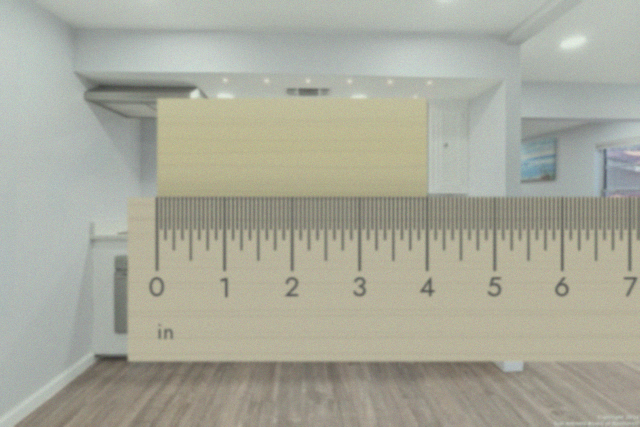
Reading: {"value": 4, "unit": "in"}
